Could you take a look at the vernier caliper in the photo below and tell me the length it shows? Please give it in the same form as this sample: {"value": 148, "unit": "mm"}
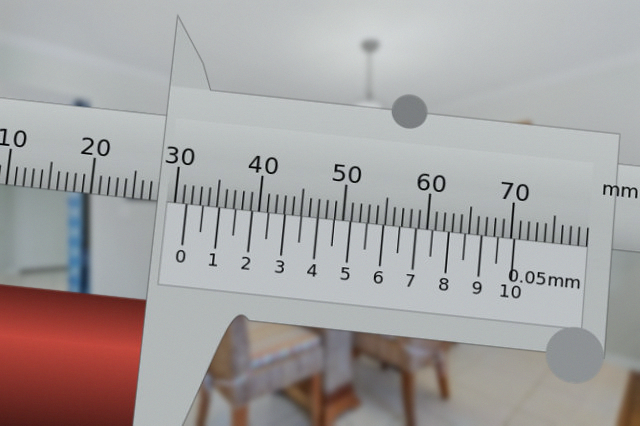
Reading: {"value": 31.4, "unit": "mm"}
